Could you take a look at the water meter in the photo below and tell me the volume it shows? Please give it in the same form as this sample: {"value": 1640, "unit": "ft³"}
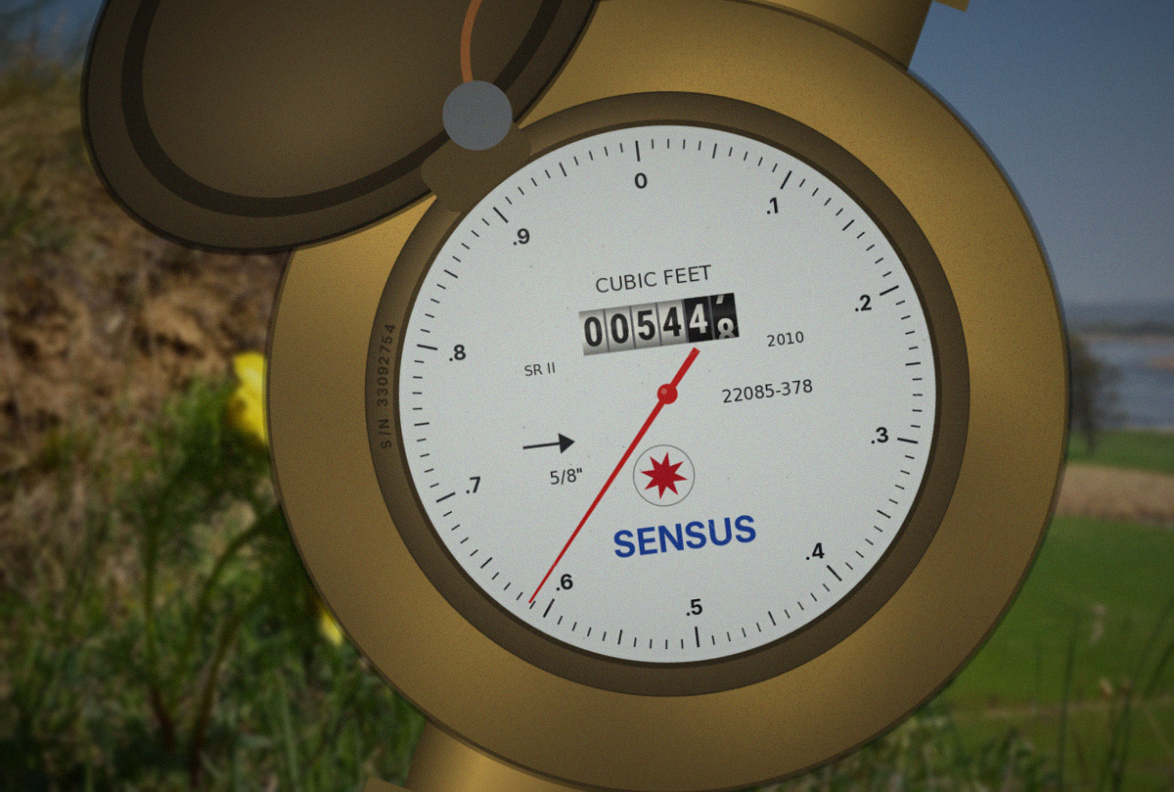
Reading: {"value": 5447.61, "unit": "ft³"}
